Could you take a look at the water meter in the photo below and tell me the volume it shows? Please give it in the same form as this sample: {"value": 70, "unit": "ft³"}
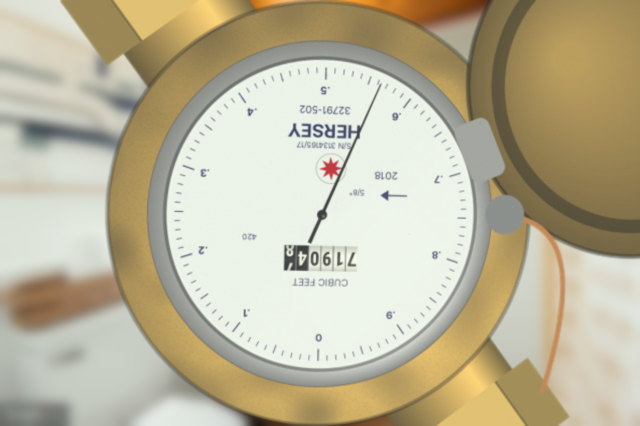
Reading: {"value": 719047.56, "unit": "ft³"}
